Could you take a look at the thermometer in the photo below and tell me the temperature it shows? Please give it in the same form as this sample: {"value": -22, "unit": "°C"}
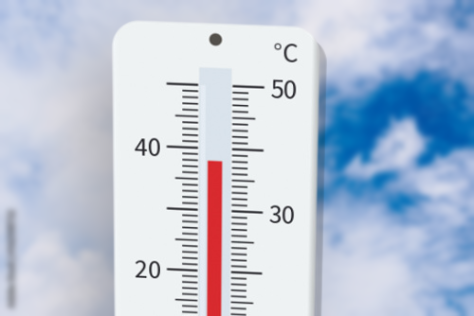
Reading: {"value": 38, "unit": "°C"}
